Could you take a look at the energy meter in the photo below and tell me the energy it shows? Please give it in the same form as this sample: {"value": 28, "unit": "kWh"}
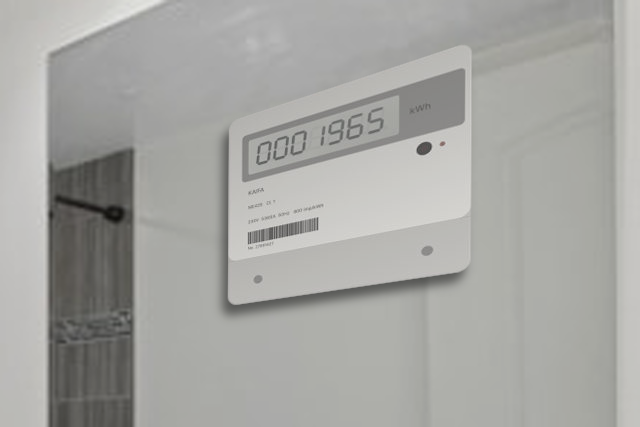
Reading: {"value": 1965, "unit": "kWh"}
